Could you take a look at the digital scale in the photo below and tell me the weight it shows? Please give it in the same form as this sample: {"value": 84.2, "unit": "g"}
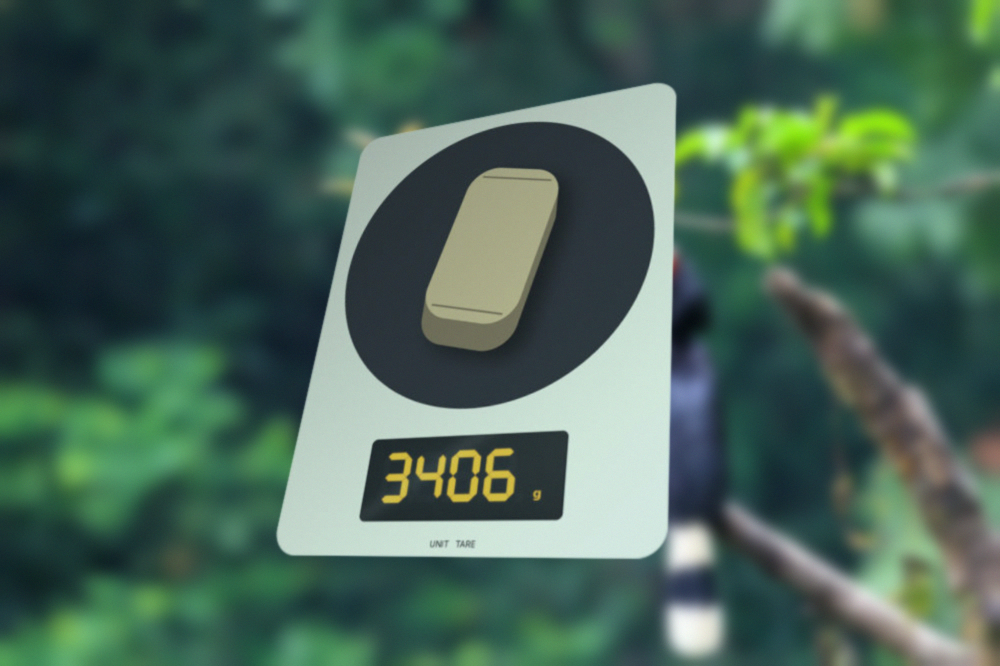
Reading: {"value": 3406, "unit": "g"}
